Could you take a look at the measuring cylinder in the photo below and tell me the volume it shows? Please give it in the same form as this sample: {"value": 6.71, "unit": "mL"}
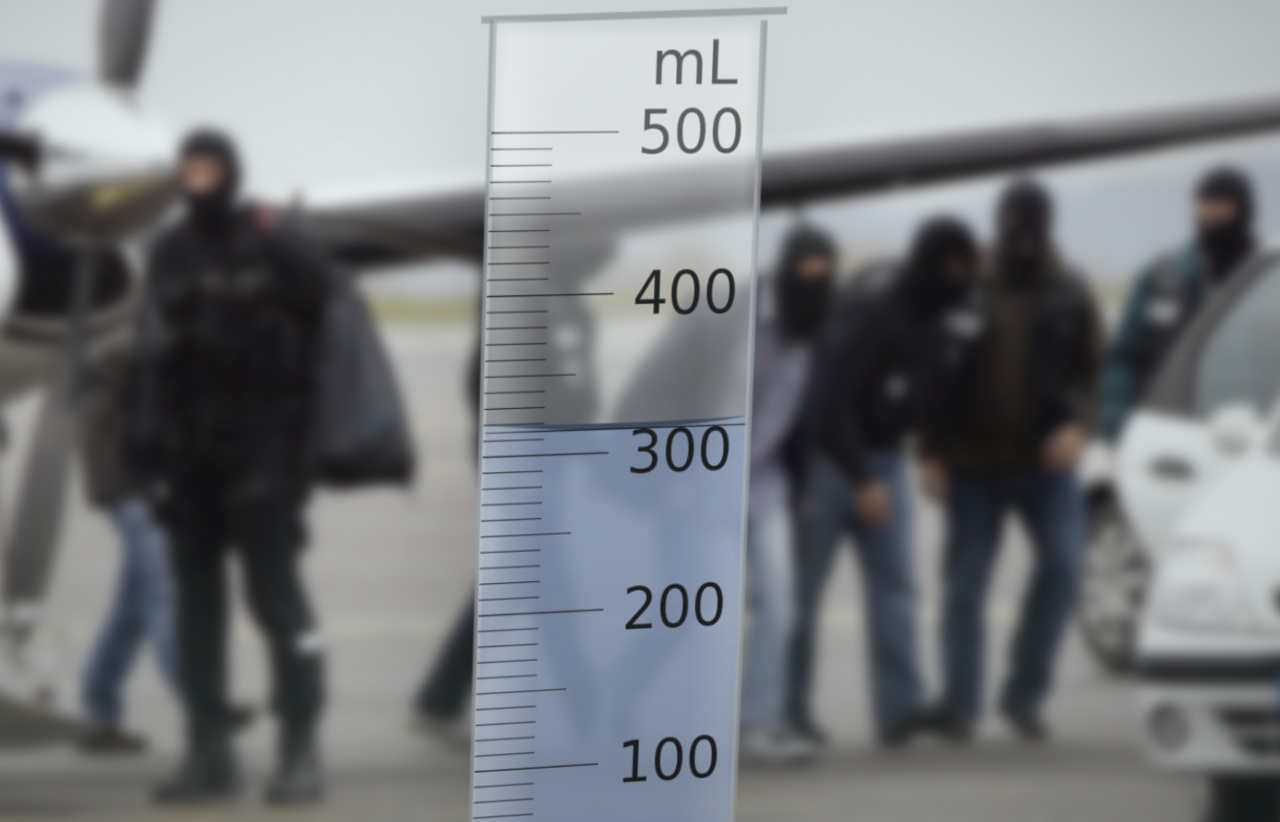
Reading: {"value": 315, "unit": "mL"}
